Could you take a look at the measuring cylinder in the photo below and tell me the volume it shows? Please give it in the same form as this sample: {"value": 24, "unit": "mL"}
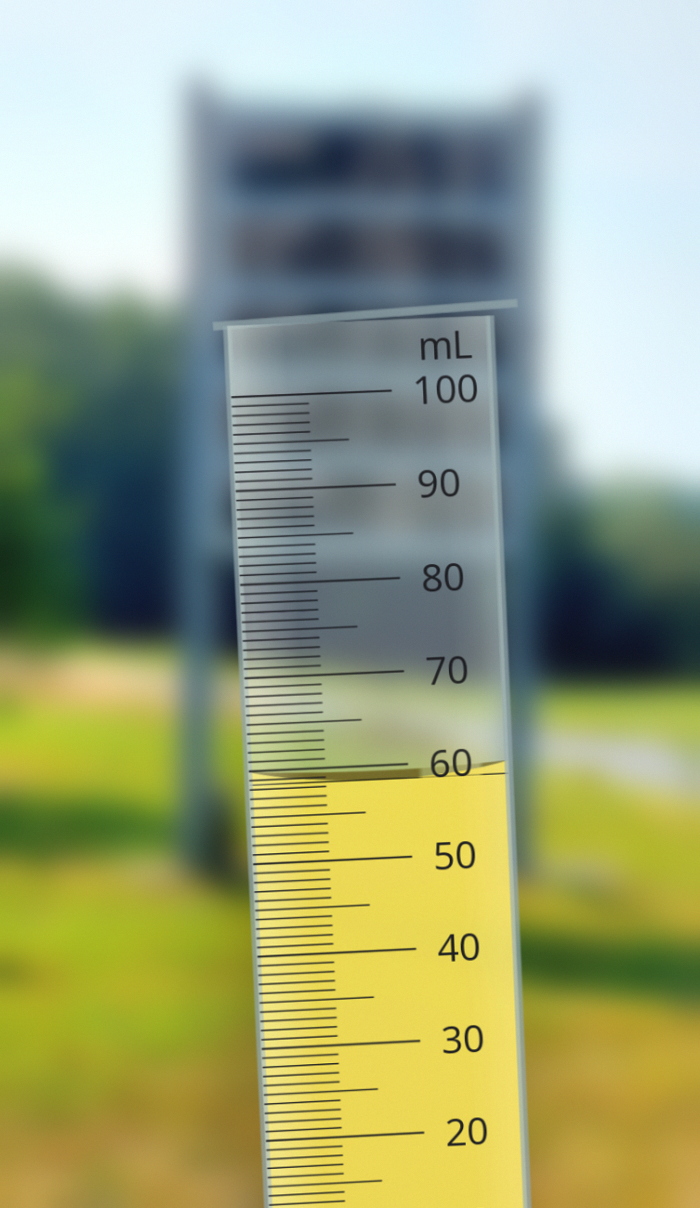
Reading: {"value": 58.5, "unit": "mL"}
